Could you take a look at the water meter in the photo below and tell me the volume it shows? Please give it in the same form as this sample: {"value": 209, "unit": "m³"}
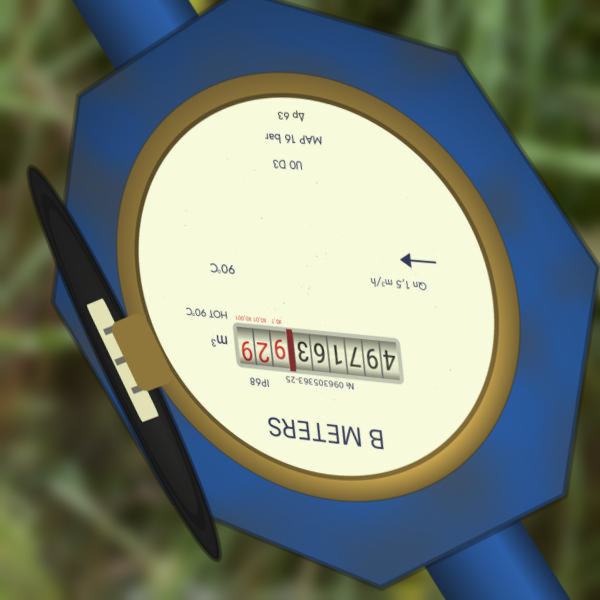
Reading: {"value": 497163.929, "unit": "m³"}
